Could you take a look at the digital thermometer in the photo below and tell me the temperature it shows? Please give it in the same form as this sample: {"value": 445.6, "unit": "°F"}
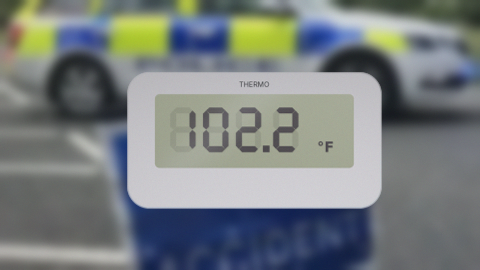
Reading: {"value": 102.2, "unit": "°F"}
